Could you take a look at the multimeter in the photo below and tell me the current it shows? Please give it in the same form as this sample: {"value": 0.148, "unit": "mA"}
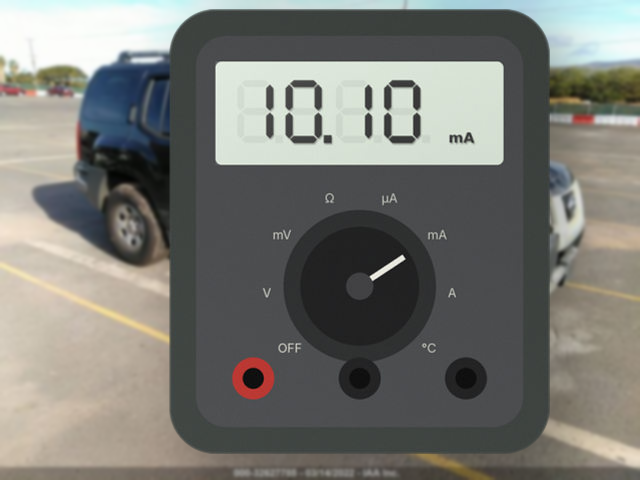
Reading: {"value": 10.10, "unit": "mA"}
